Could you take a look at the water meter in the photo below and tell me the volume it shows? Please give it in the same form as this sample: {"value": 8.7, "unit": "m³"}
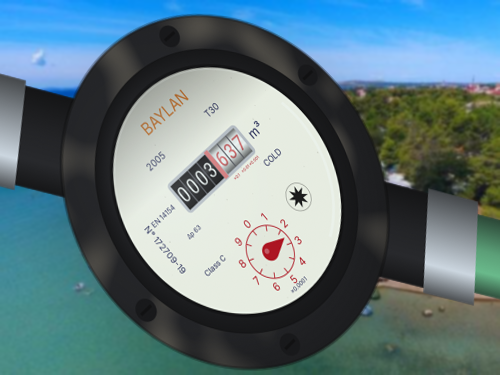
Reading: {"value": 3.6372, "unit": "m³"}
